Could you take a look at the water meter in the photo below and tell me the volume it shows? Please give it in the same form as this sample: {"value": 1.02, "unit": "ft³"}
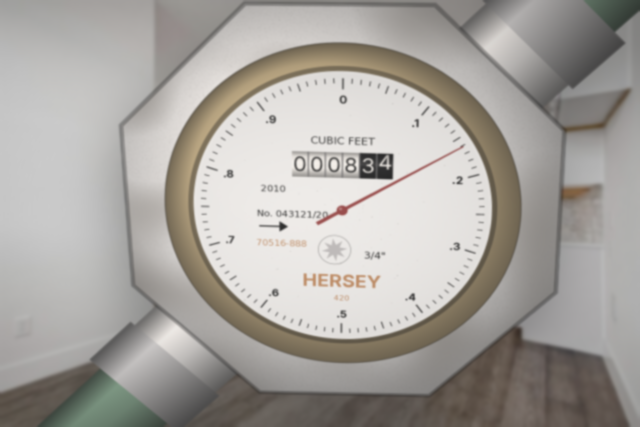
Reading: {"value": 834.16, "unit": "ft³"}
